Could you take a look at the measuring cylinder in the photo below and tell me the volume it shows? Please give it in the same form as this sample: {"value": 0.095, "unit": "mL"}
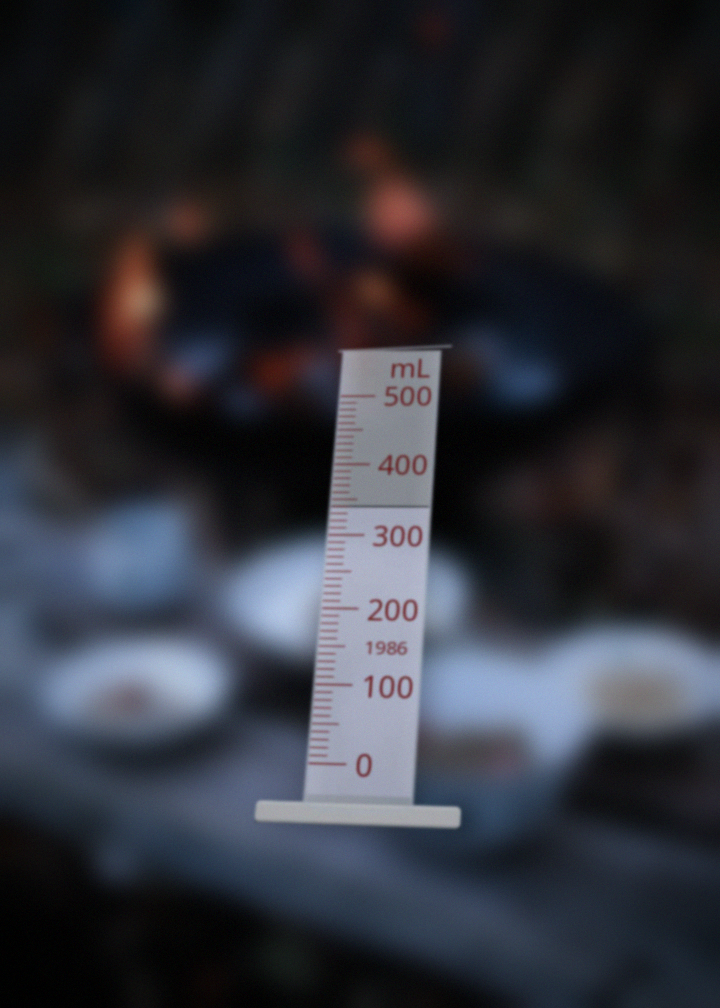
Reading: {"value": 340, "unit": "mL"}
